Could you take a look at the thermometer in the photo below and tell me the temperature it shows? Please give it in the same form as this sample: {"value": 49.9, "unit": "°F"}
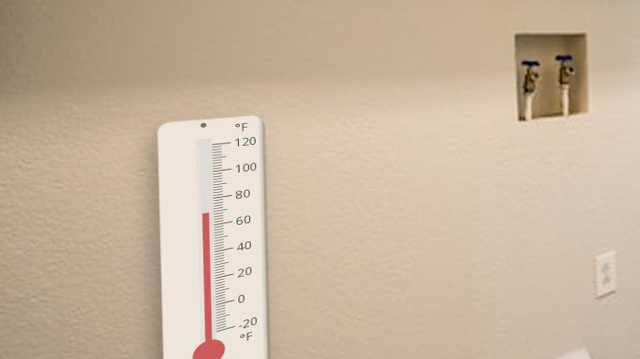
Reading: {"value": 70, "unit": "°F"}
